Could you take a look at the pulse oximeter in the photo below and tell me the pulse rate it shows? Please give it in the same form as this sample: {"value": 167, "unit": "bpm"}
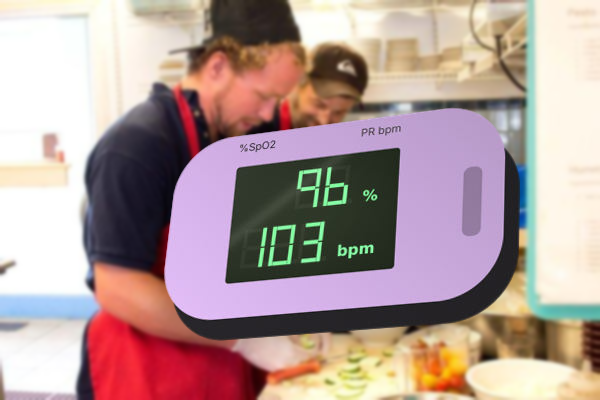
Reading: {"value": 103, "unit": "bpm"}
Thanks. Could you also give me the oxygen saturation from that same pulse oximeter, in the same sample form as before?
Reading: {"value": 96, "unit": "%"}
